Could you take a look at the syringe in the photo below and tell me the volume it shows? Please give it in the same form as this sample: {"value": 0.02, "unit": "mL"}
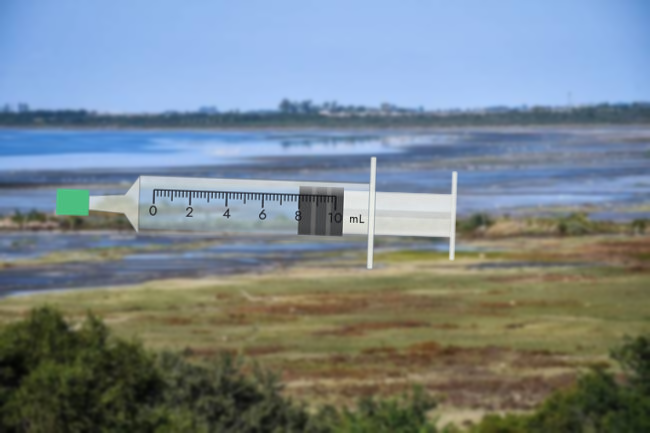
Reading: {"value": 8, "unit": "mL"}
